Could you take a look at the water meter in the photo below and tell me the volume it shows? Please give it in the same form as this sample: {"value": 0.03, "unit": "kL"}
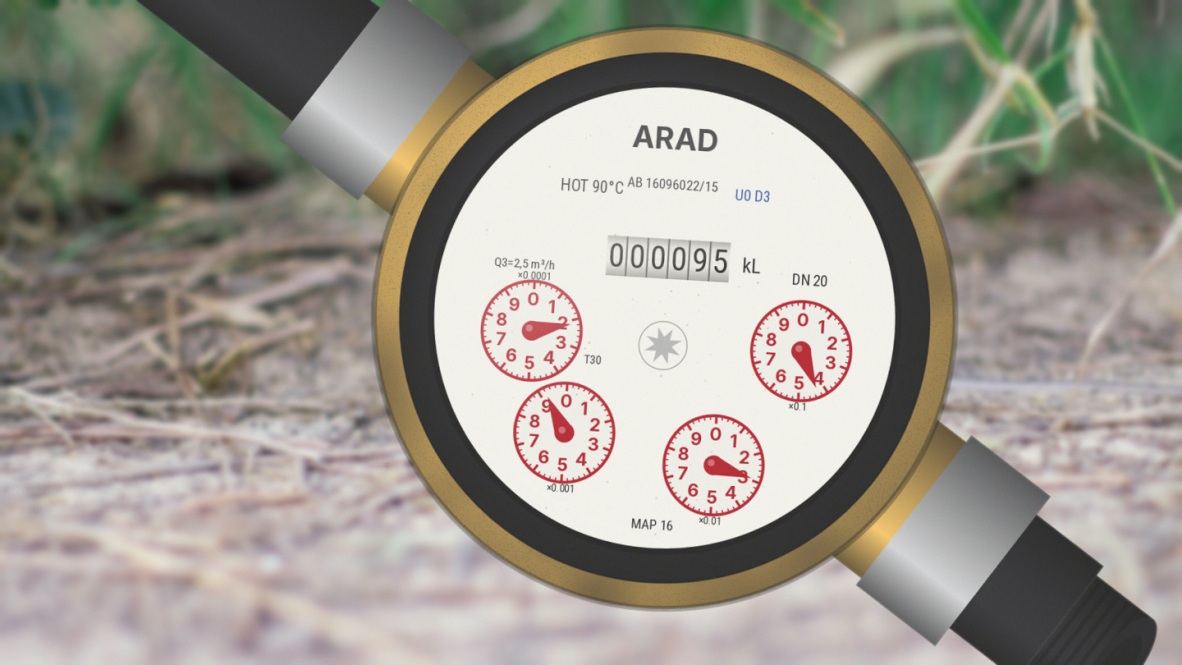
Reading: {"value": 95.4292, "unit": "kL"}
